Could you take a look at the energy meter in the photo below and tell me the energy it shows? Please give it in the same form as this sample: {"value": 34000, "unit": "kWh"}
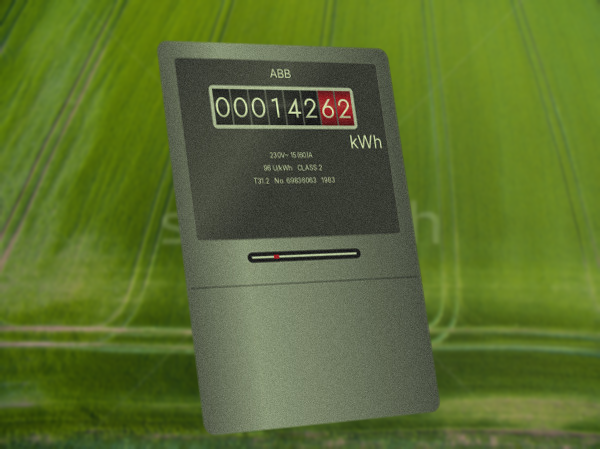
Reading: {"value": 142.62, "unit": "kWh"}
